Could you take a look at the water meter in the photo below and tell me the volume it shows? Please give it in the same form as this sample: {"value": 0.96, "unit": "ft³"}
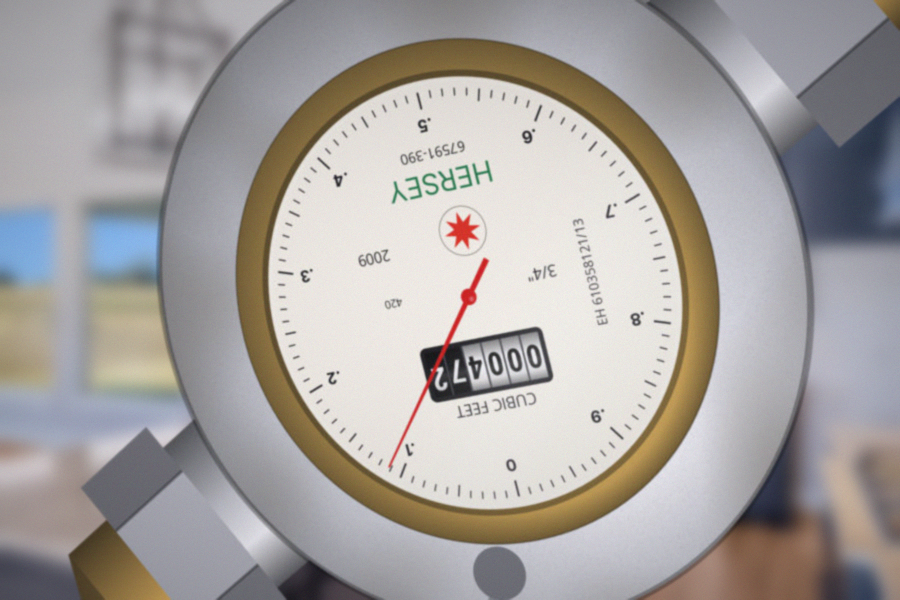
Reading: {"value": 472.11, "unit": "ft³"}
